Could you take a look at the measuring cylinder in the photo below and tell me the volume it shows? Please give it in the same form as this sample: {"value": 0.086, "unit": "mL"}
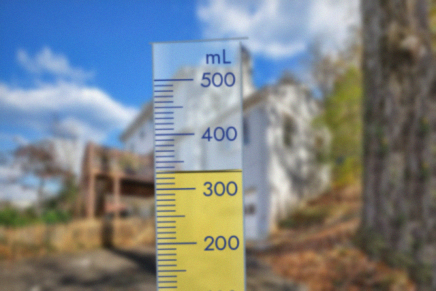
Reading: {"value": 330, "unit": "mL"}
